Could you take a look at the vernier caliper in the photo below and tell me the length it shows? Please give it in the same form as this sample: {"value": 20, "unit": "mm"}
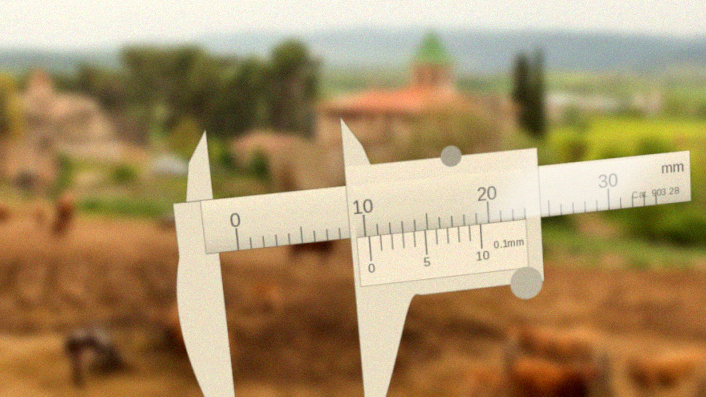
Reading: {"value": 10.3, "unit": "mm"}
